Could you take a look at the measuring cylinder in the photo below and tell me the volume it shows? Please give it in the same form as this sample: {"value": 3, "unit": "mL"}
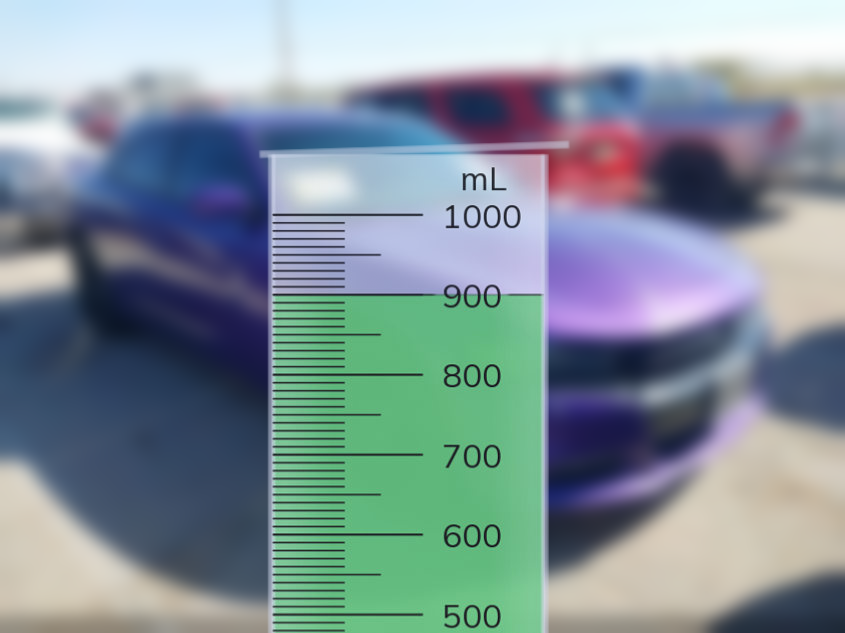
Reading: {"value": 900, "unit": "mL"}
